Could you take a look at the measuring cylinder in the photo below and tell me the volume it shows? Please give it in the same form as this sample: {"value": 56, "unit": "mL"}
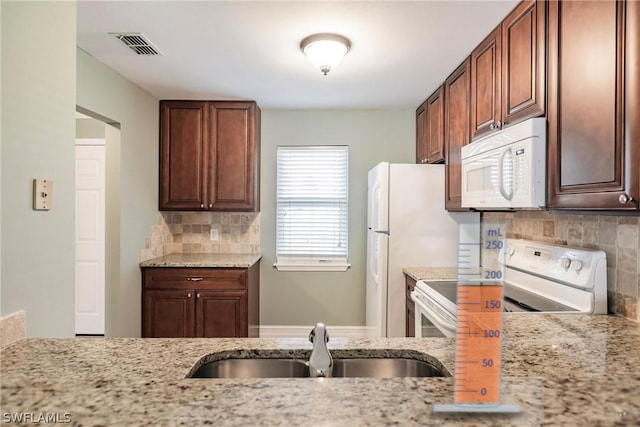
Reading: {"value": 180, "unit": "mL"}
